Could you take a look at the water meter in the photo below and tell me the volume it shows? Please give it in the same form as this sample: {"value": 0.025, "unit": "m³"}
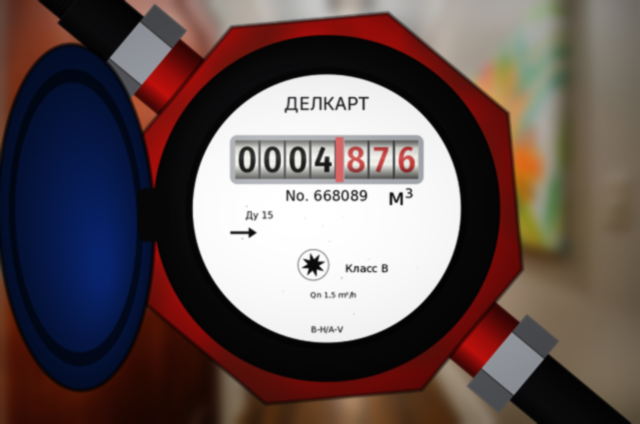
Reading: {"value": 4.876, "unit": "m³"}
